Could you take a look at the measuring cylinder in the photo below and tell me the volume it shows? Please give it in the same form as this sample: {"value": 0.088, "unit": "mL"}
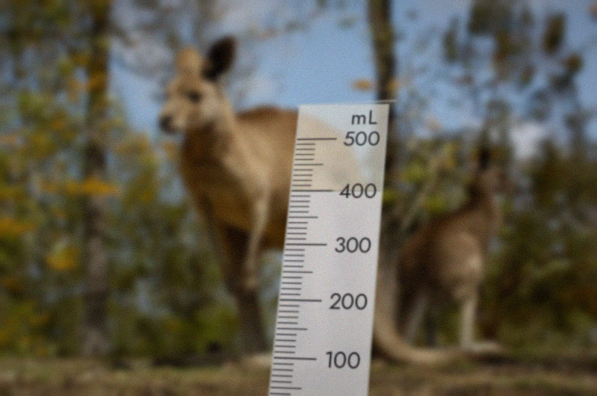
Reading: {"value": 400, "unit": "mL"}
